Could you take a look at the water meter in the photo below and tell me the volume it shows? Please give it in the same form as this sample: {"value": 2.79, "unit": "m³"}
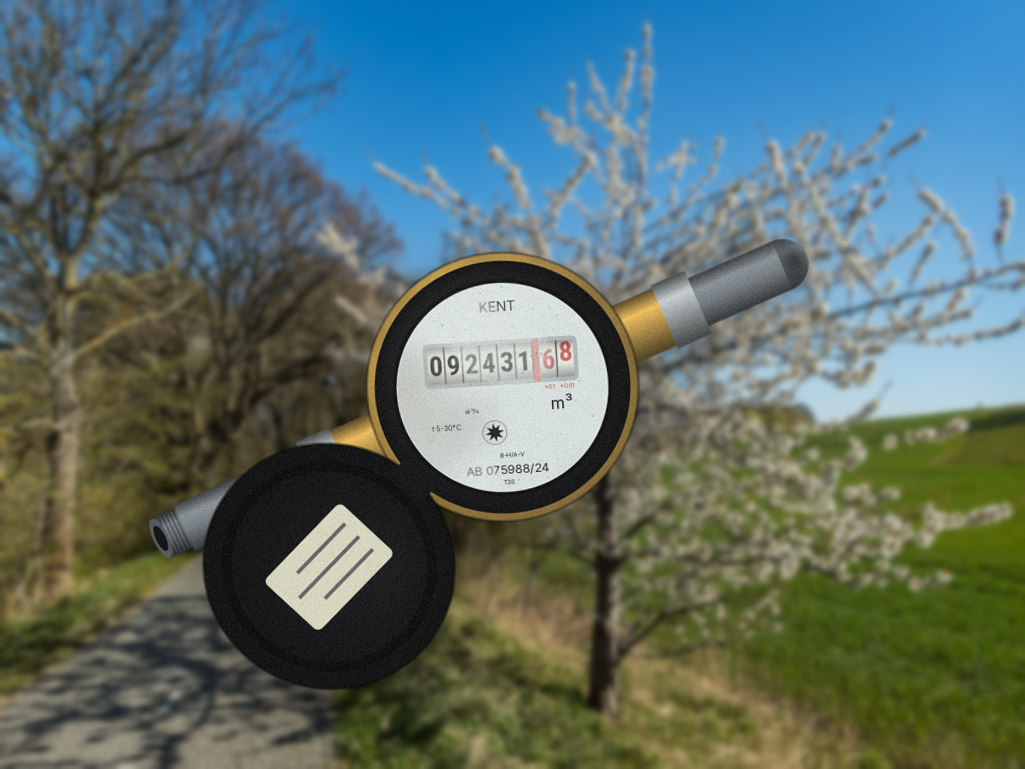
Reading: {"value": 92431.68, "unit": "m³"}
